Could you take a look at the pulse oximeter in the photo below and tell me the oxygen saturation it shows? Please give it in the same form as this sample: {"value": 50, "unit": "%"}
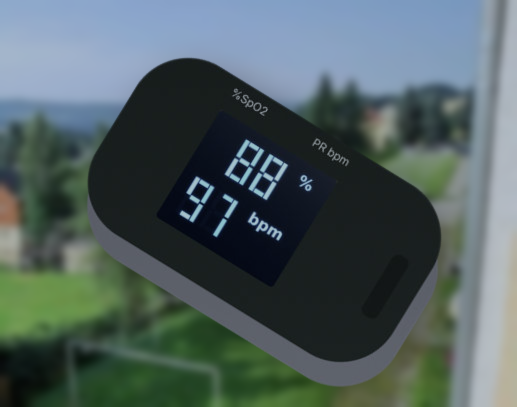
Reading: {"value": 88, "unit": "%"}
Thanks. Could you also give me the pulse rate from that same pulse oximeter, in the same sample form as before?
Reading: {"value": 97, "unit": "bpm"}
